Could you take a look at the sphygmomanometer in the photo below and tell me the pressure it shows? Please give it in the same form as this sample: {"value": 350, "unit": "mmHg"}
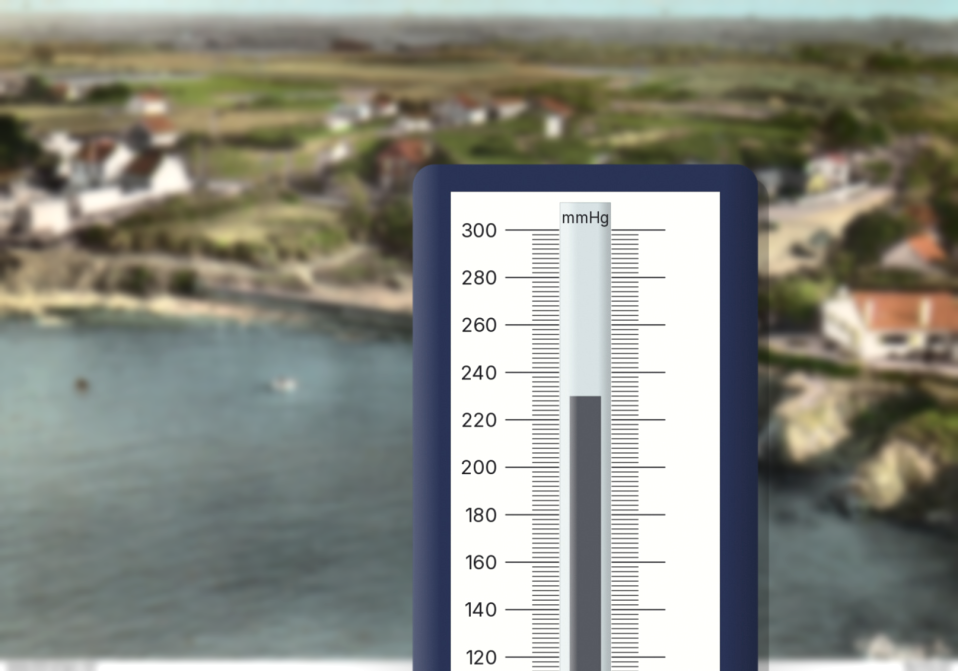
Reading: {"value": 230, "unit": "mmHg"}
